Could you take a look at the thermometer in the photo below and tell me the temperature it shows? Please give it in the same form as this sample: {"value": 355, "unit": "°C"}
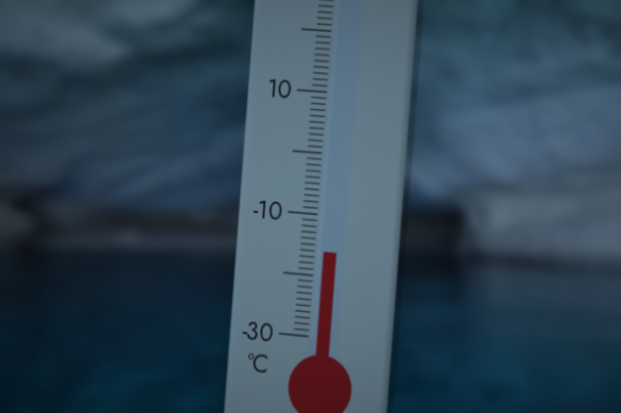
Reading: {"value": -16, "unit": "°C"}
